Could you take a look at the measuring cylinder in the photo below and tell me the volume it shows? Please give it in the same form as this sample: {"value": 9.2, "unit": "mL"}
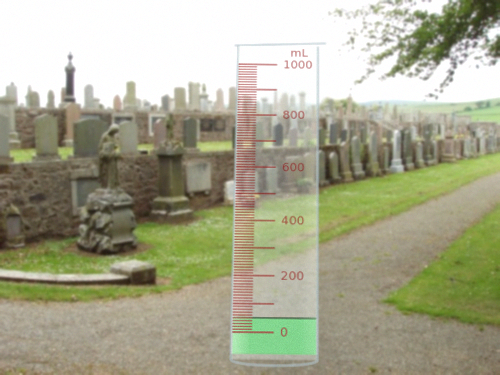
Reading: {"value": 50, "unit": "mL"}
